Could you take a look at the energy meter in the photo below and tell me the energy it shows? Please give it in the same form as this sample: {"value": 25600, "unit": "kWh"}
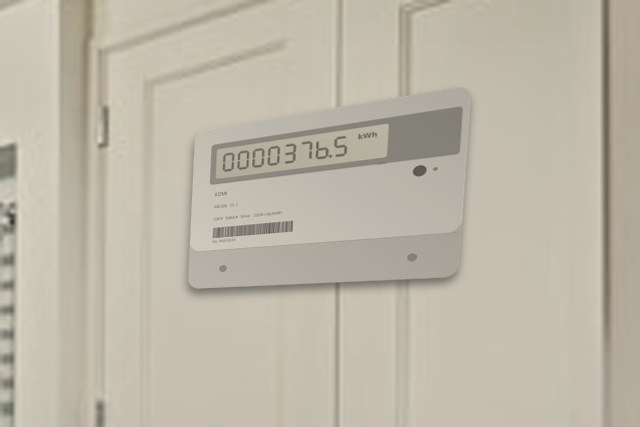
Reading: {"value": 376.5, "unit": "kWh"}
